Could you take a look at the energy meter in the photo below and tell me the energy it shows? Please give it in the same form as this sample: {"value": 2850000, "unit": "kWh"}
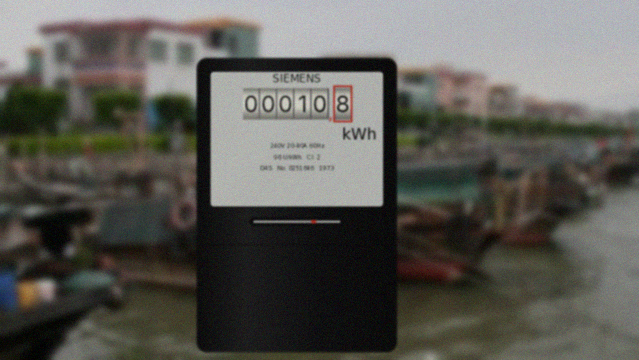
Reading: {"value": 10.8, "unit": "kWh"}
